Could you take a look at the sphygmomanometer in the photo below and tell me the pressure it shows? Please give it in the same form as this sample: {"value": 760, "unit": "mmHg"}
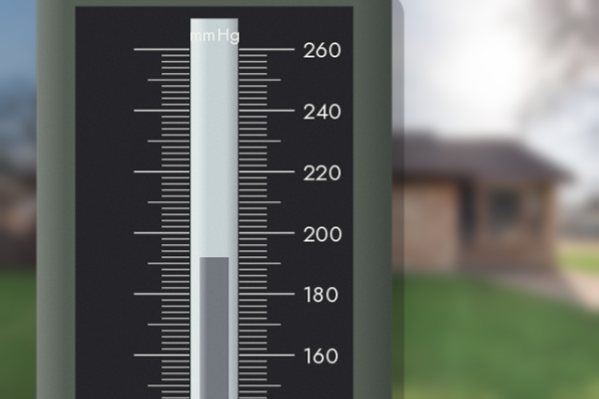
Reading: {"value": 192, "unit": "mmHg"}
